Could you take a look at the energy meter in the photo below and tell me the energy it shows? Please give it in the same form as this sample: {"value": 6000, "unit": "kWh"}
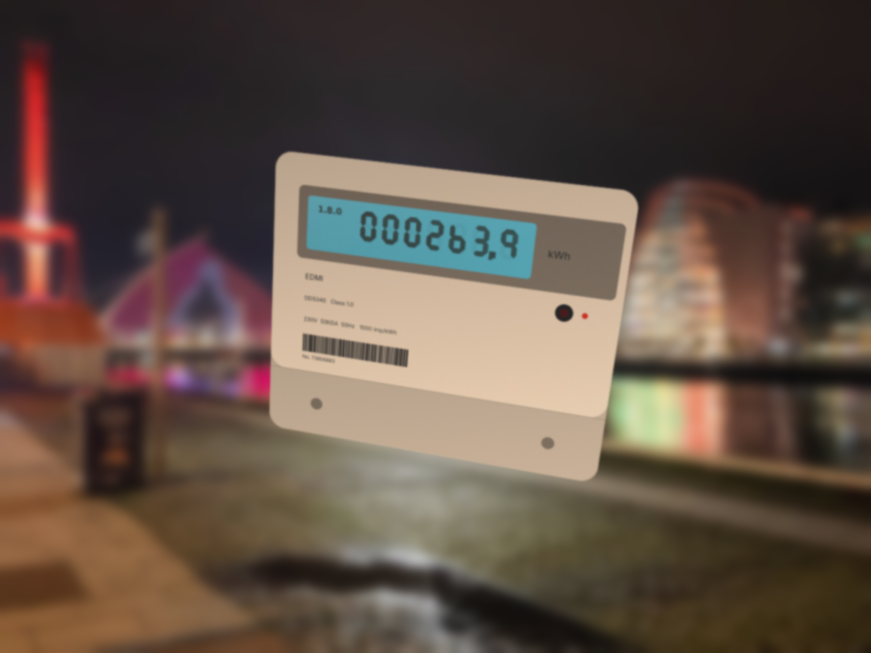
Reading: {"value": 263.9, "unit": "kWh"}
